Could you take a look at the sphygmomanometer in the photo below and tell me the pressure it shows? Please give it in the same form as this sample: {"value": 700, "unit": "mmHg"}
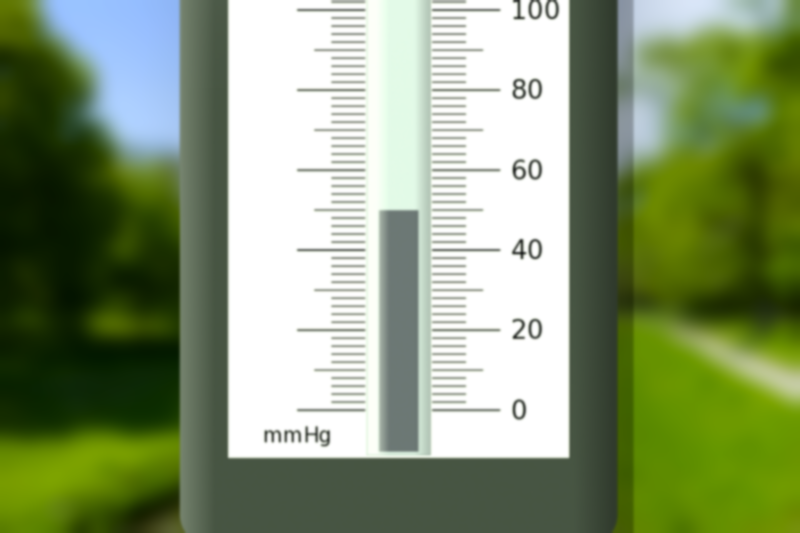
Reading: {"value": 50, "unit": "mmHg"}
